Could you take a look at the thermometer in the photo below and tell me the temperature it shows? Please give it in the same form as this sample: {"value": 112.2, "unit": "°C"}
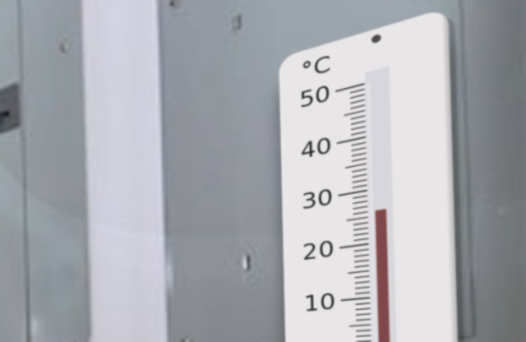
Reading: {"value": 26, "unit": "°C"}
